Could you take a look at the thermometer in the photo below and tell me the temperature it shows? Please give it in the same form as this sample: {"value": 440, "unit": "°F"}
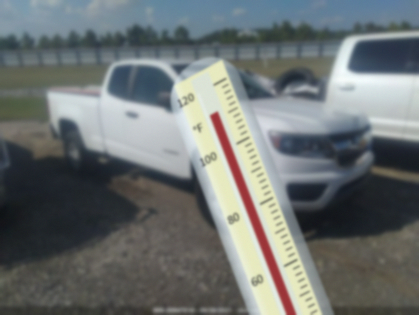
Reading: {"value": 112, "unit": "°F"}
